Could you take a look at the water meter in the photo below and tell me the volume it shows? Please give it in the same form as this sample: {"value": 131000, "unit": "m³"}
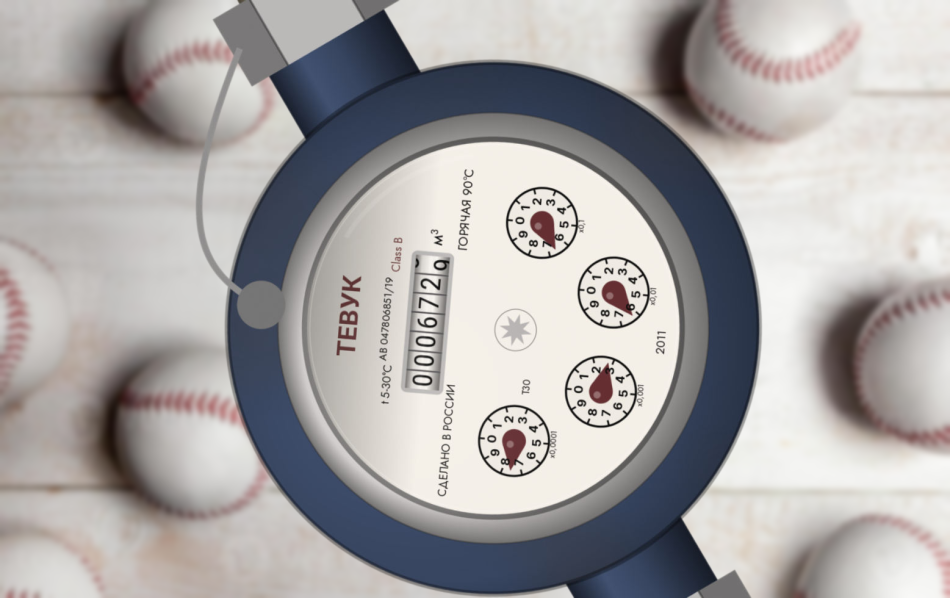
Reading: {"value": 6728.6627, "unit": "m³"}
